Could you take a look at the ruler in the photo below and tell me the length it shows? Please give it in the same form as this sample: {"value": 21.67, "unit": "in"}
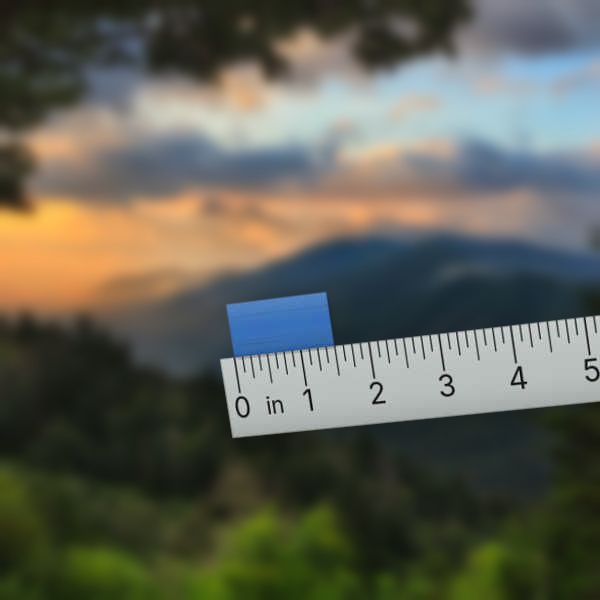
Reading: {"value": 1.5, "unit": "in"}
